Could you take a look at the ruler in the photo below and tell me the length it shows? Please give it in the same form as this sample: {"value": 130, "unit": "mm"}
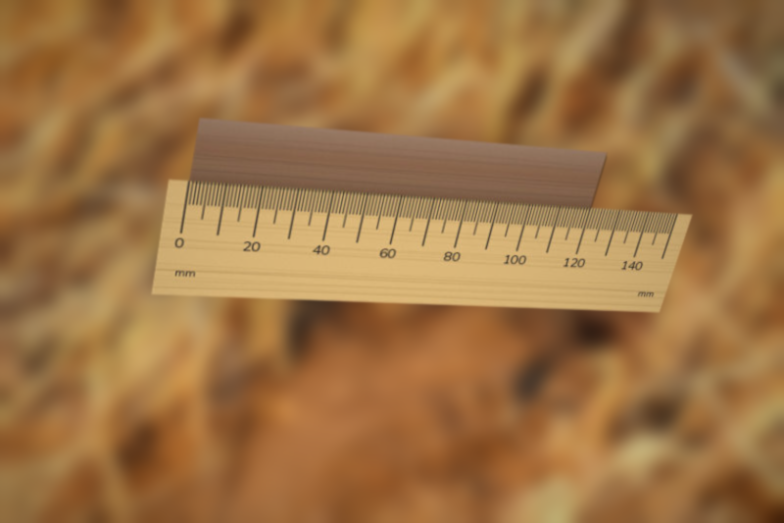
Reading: {"value": 120, "unit": "mm"}
